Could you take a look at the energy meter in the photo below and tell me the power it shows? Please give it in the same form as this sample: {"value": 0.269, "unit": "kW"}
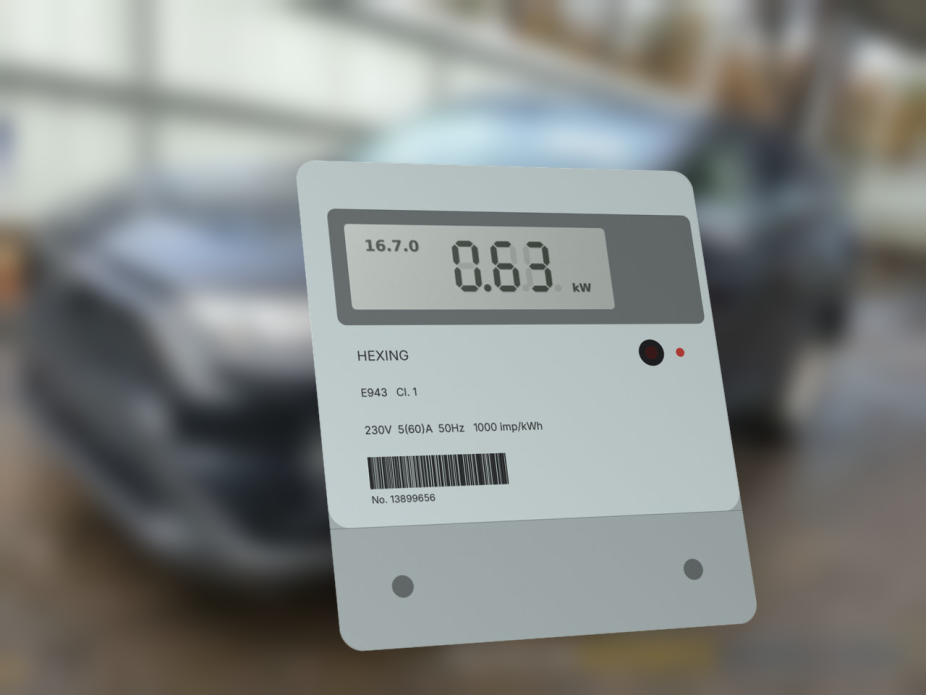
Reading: {"value": 0.63, "unit": "kW"}
